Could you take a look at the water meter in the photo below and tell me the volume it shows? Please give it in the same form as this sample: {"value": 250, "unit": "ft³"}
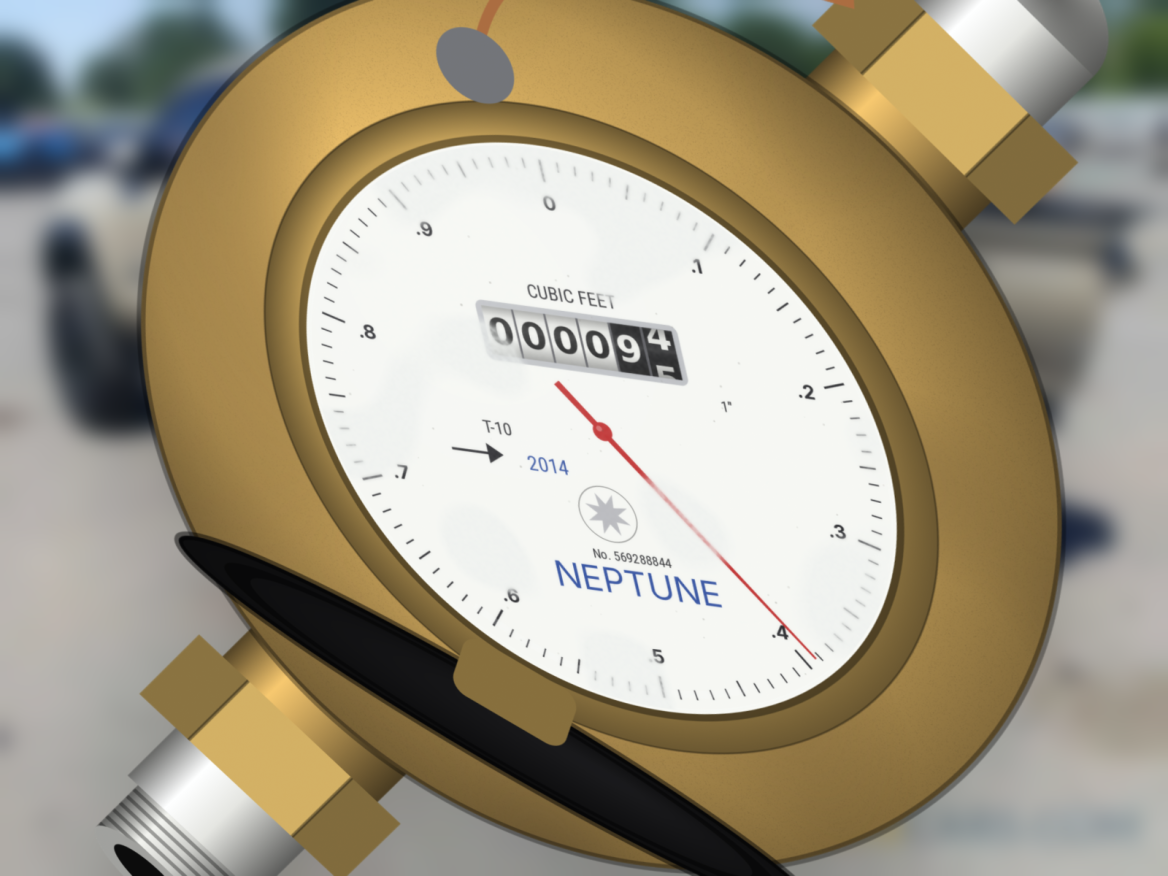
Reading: {"value": 94.39, "unit": "ft³"}
